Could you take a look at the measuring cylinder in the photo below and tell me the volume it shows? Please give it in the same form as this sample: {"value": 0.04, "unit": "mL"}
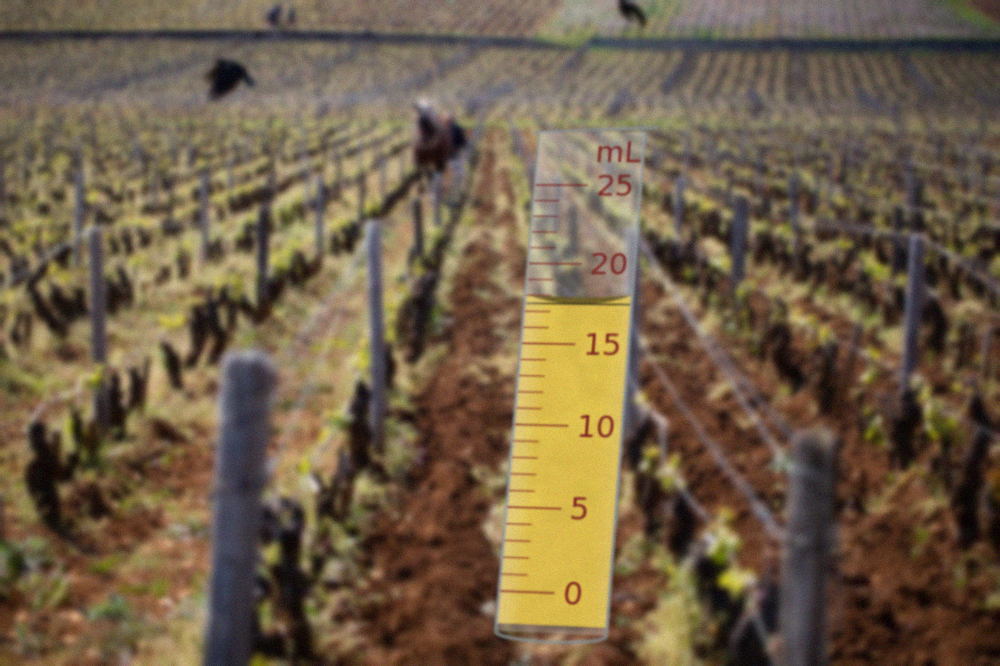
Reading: {"value": 17.5, "unit": "mL"}
